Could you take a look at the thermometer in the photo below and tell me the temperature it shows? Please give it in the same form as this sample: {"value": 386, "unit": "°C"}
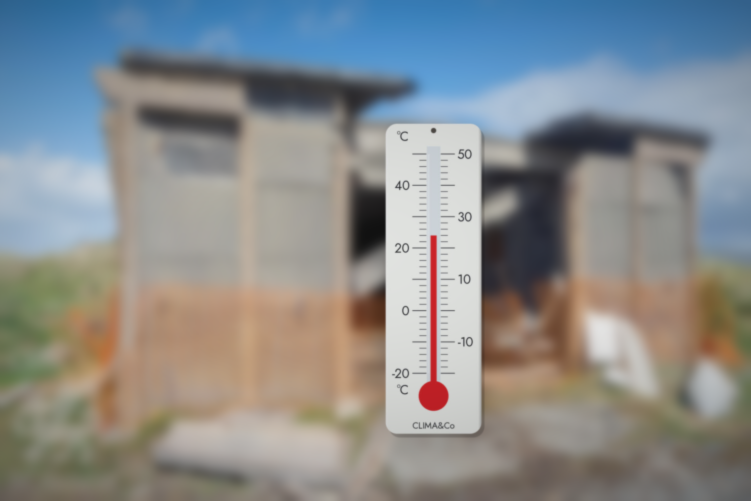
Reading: {"value": 24, "unit": "°C"}
